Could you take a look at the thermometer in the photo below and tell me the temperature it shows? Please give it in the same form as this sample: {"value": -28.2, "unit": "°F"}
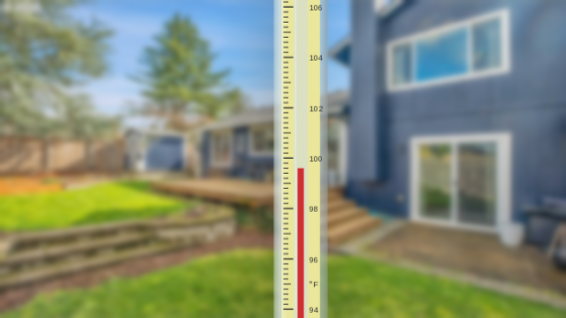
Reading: {"value": 99.6, "unit": "°F"}
